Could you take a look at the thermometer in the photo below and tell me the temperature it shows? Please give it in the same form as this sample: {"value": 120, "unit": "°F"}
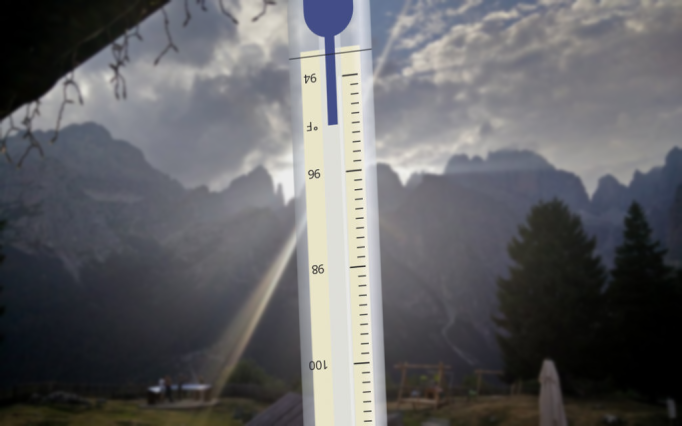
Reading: {"value": 95, "unit": "°F"}
